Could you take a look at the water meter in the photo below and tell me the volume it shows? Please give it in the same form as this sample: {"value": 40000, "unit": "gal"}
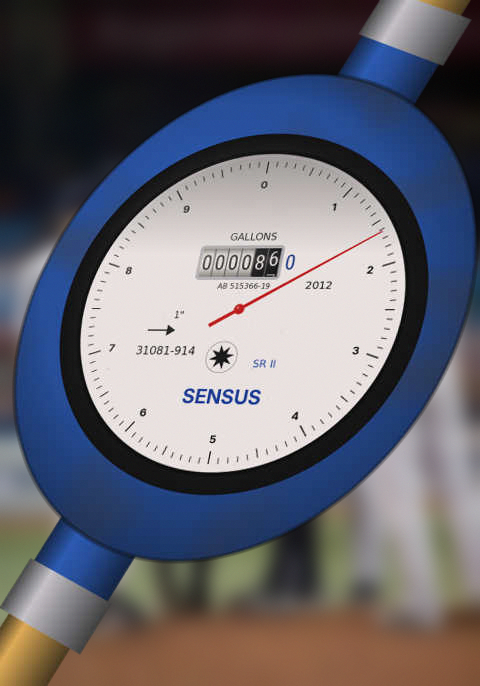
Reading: {"value": 861.6, "unit": "gal"}
